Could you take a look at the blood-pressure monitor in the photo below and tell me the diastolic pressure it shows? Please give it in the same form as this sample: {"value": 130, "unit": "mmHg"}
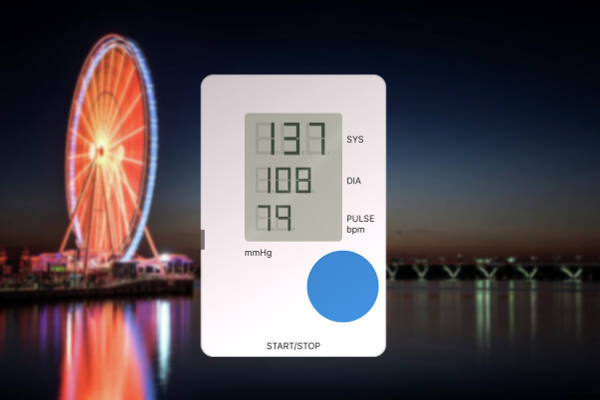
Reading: {"value": 108, "unit": "mmHg"}
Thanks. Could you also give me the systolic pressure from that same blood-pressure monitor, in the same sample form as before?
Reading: {"value": 137, "unit": "mmHg"}
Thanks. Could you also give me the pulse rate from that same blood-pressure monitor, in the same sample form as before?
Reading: {"value": 79, "unit": "bpm"}
